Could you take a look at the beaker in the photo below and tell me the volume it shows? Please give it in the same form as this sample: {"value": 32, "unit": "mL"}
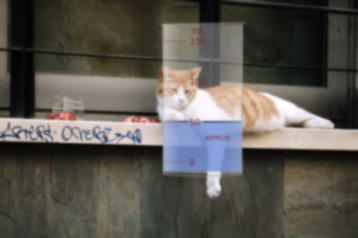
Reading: {"value": 50, "unit": "mL"}
